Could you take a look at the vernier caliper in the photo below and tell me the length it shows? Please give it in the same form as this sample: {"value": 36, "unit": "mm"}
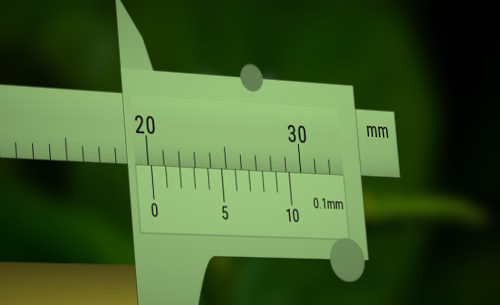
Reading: {"value": 20.2, "unit": "mm"}
